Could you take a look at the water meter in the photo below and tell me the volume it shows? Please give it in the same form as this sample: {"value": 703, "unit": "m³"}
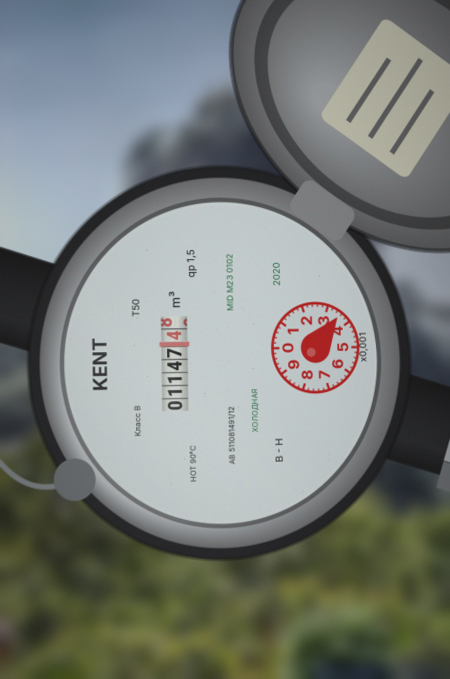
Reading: {"value": 1147.483, "unit": "m³"}
